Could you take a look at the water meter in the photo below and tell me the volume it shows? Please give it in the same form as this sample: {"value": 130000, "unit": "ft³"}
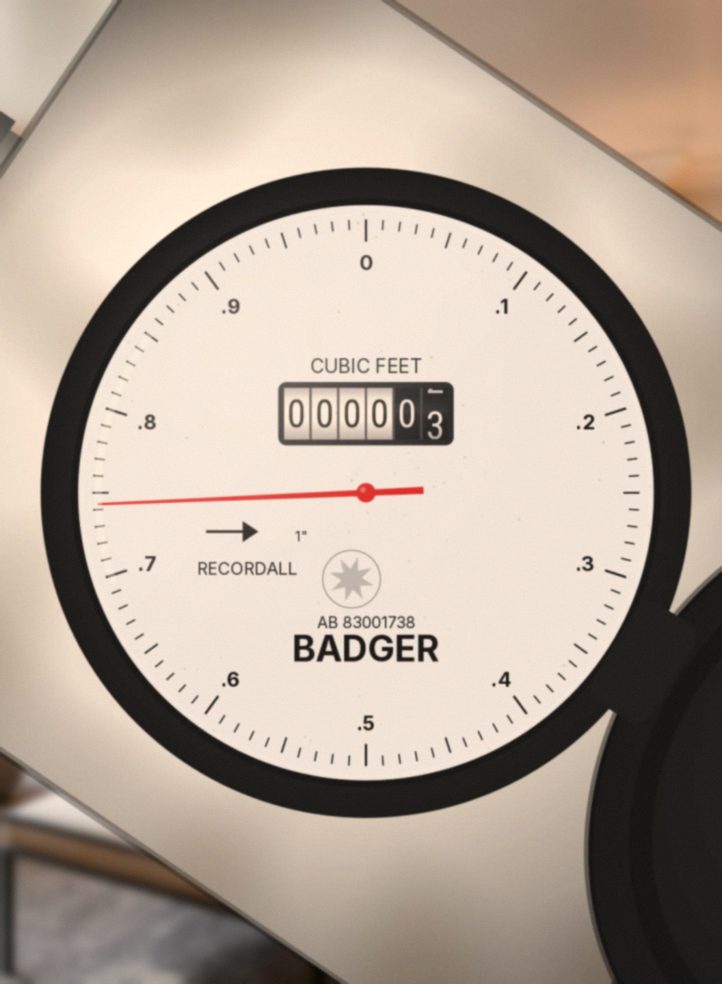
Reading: {"value": 2.74, "unit": "ft³"}
